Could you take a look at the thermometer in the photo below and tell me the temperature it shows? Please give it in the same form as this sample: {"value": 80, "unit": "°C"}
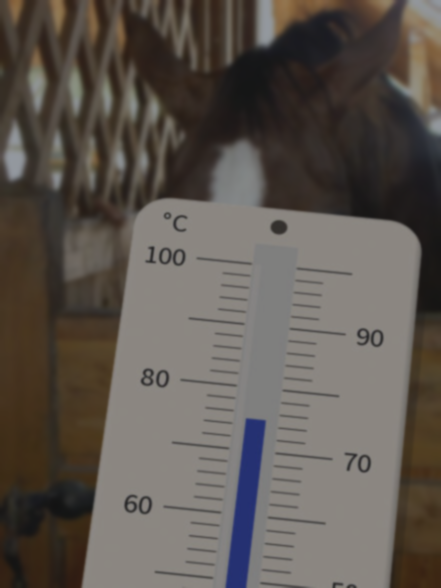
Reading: {"value": 75, "unit": "°C"}
